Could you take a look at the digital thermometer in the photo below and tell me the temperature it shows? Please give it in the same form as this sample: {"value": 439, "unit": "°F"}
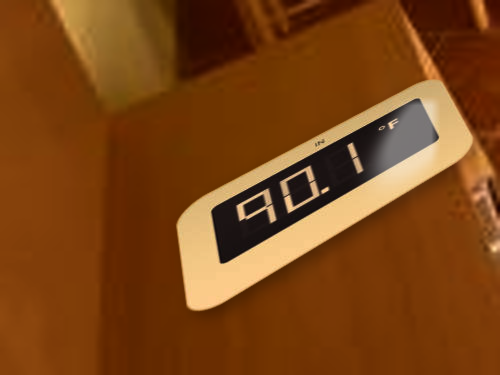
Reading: {"value": 90.1, "unit": "°F"}
